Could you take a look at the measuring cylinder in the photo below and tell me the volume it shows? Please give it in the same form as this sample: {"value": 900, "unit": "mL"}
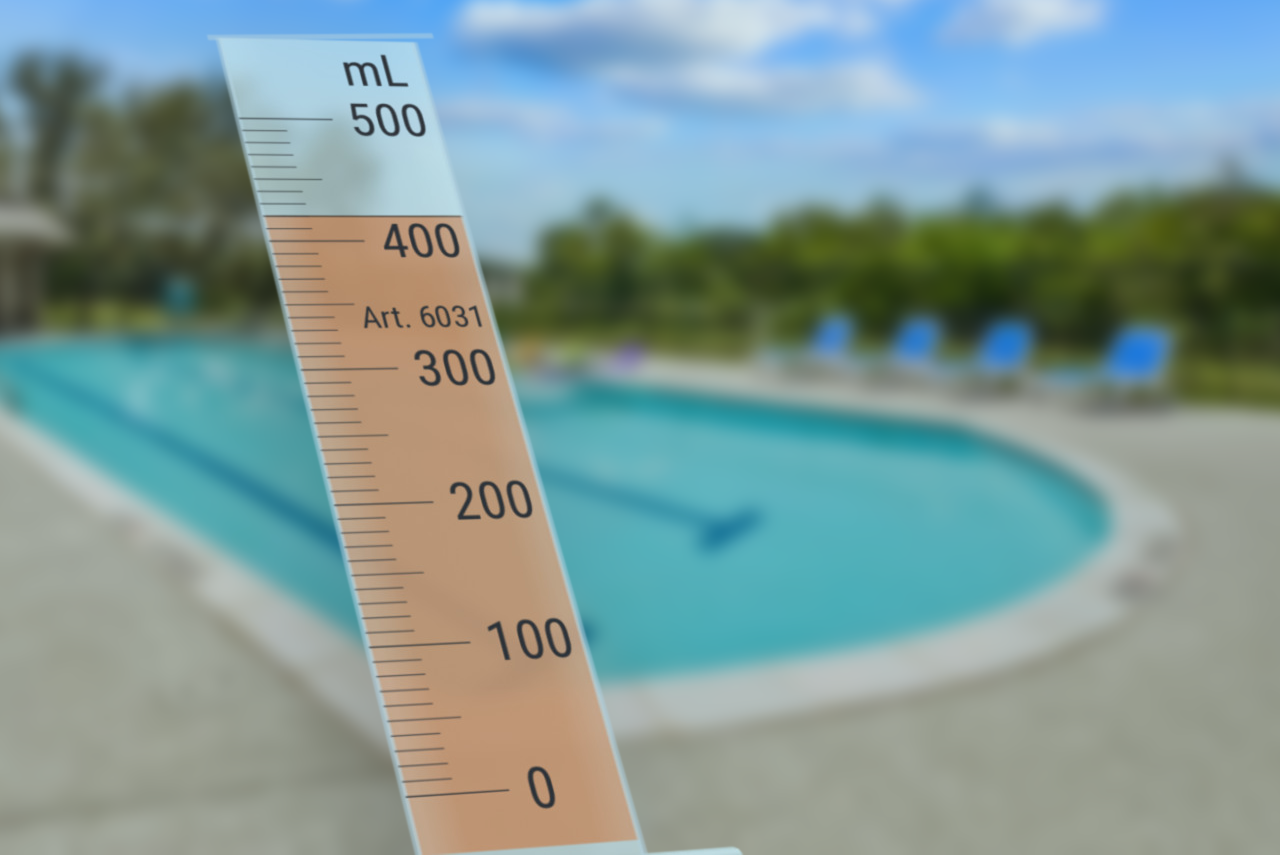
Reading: {"value": 420, "unit": "mL"}
